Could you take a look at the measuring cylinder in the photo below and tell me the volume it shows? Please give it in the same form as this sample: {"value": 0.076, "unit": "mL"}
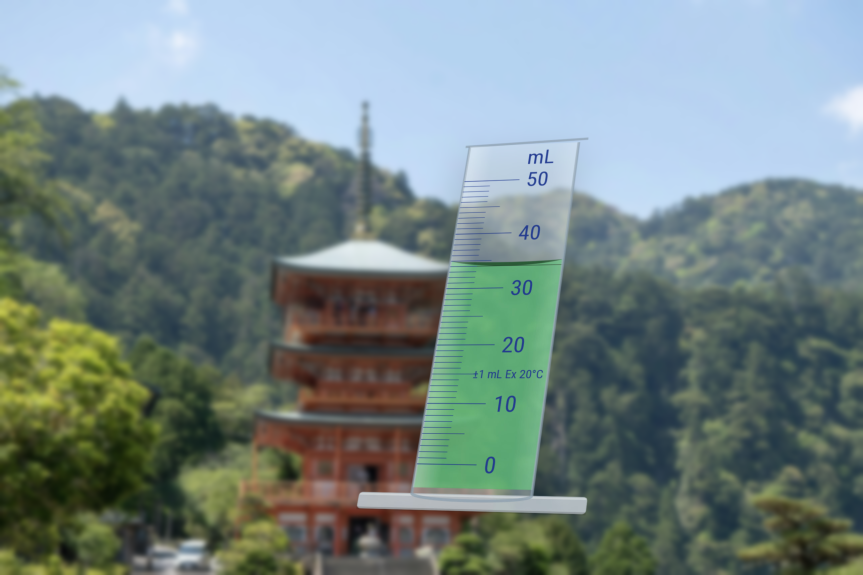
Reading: {"value": 34, "unit": "mL"}
